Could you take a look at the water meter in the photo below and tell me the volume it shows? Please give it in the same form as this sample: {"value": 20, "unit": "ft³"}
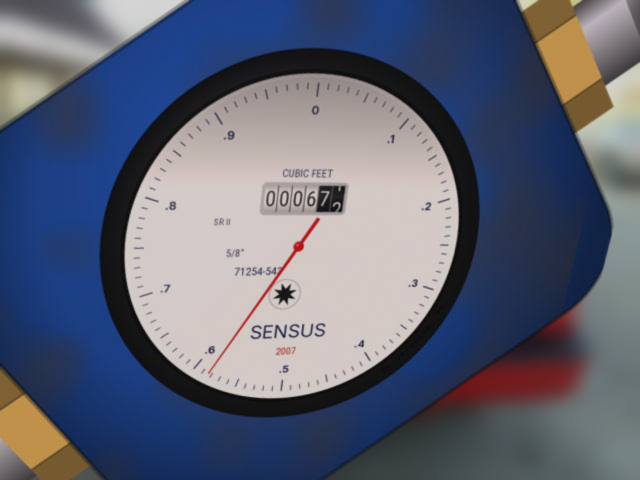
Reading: {"value": 671.58, "unit": "ft³"}
